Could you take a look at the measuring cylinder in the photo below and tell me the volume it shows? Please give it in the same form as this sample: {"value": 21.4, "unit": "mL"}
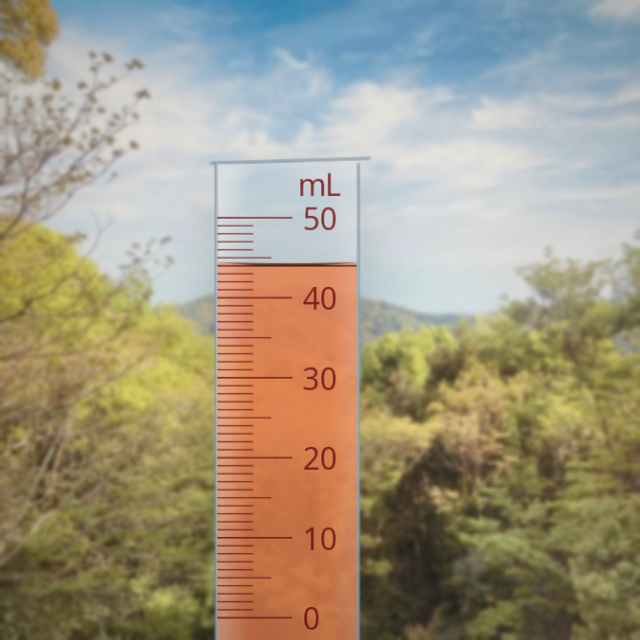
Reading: {"value": 44, "unit": "mL"}
